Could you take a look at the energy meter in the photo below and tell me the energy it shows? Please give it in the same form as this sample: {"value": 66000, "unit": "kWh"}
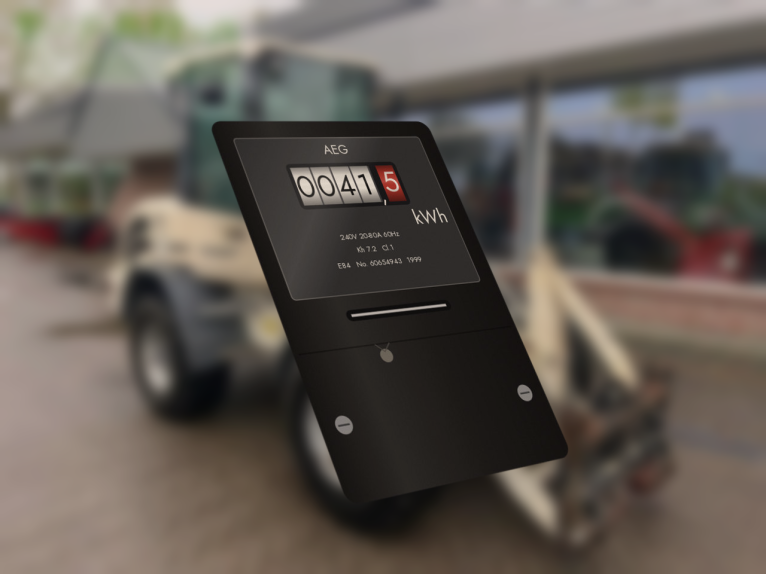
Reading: {"value": 41.5, "unit": "kWh"}
